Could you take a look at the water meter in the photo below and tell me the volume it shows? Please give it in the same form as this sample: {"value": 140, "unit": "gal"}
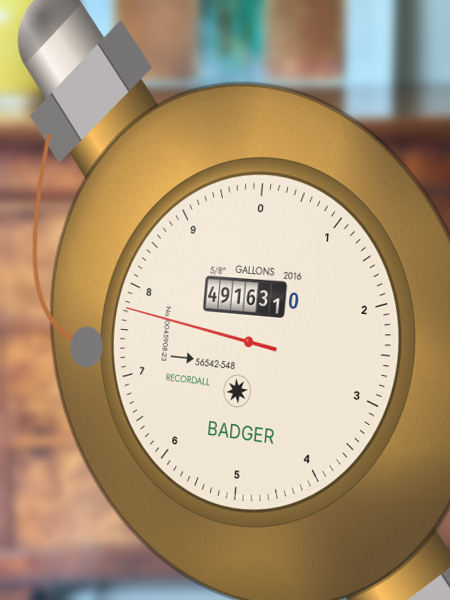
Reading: {"value": 4916307.7, "unit": "gal"}
